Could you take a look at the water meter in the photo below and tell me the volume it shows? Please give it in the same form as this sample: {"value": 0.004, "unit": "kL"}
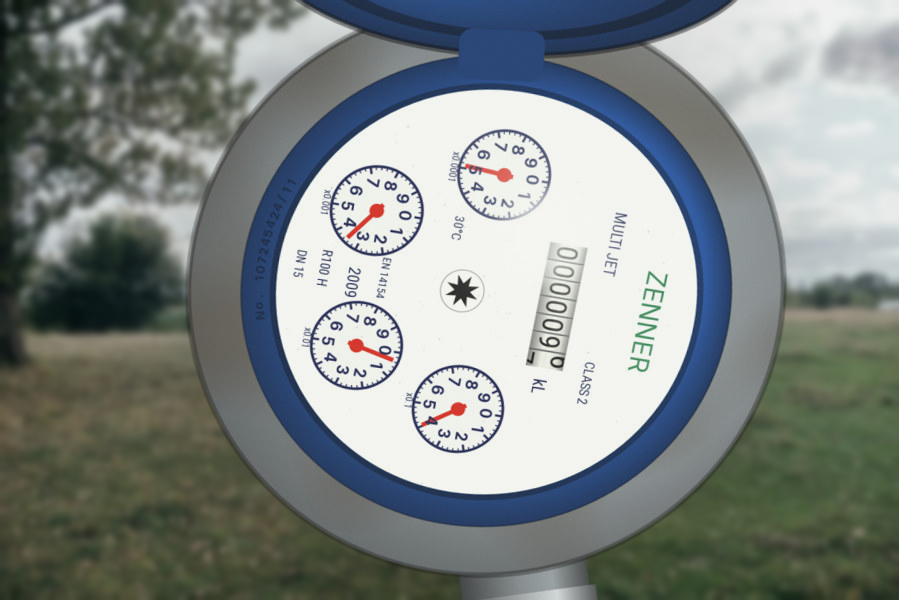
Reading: {"value": 96.4035, "unit": "kL"}
